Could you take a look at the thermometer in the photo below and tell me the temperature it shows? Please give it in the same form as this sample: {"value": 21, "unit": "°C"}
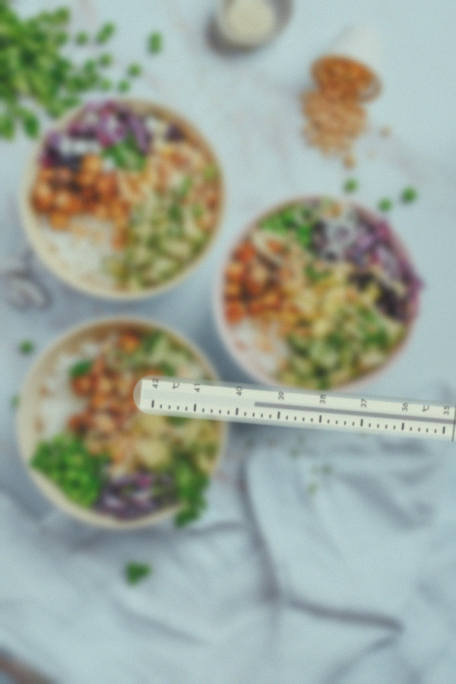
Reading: {"value": 39.6, "unit": "°C"}
